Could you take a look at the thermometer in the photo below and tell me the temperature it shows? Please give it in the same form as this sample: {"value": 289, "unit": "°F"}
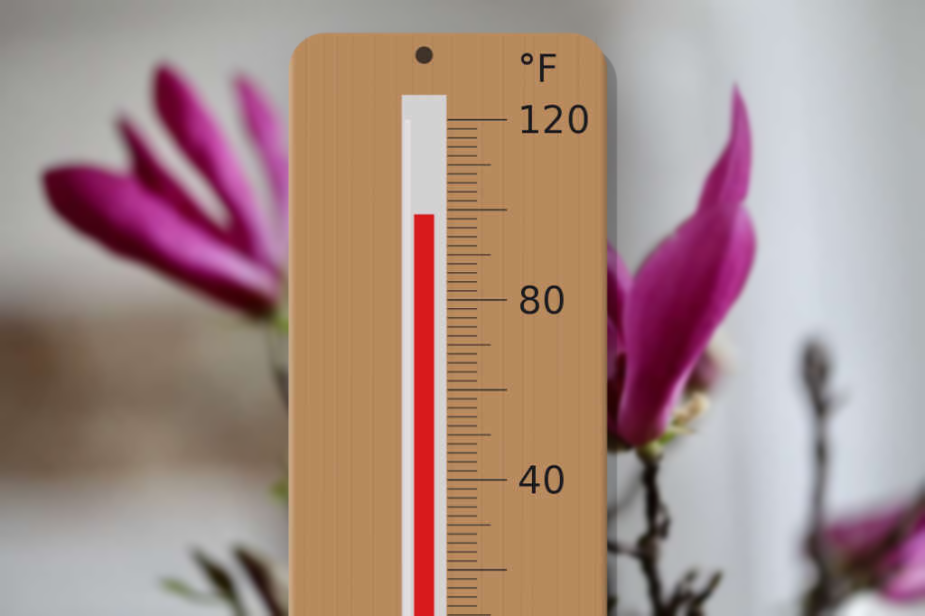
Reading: {"value": 99, "unit": "°F"}
